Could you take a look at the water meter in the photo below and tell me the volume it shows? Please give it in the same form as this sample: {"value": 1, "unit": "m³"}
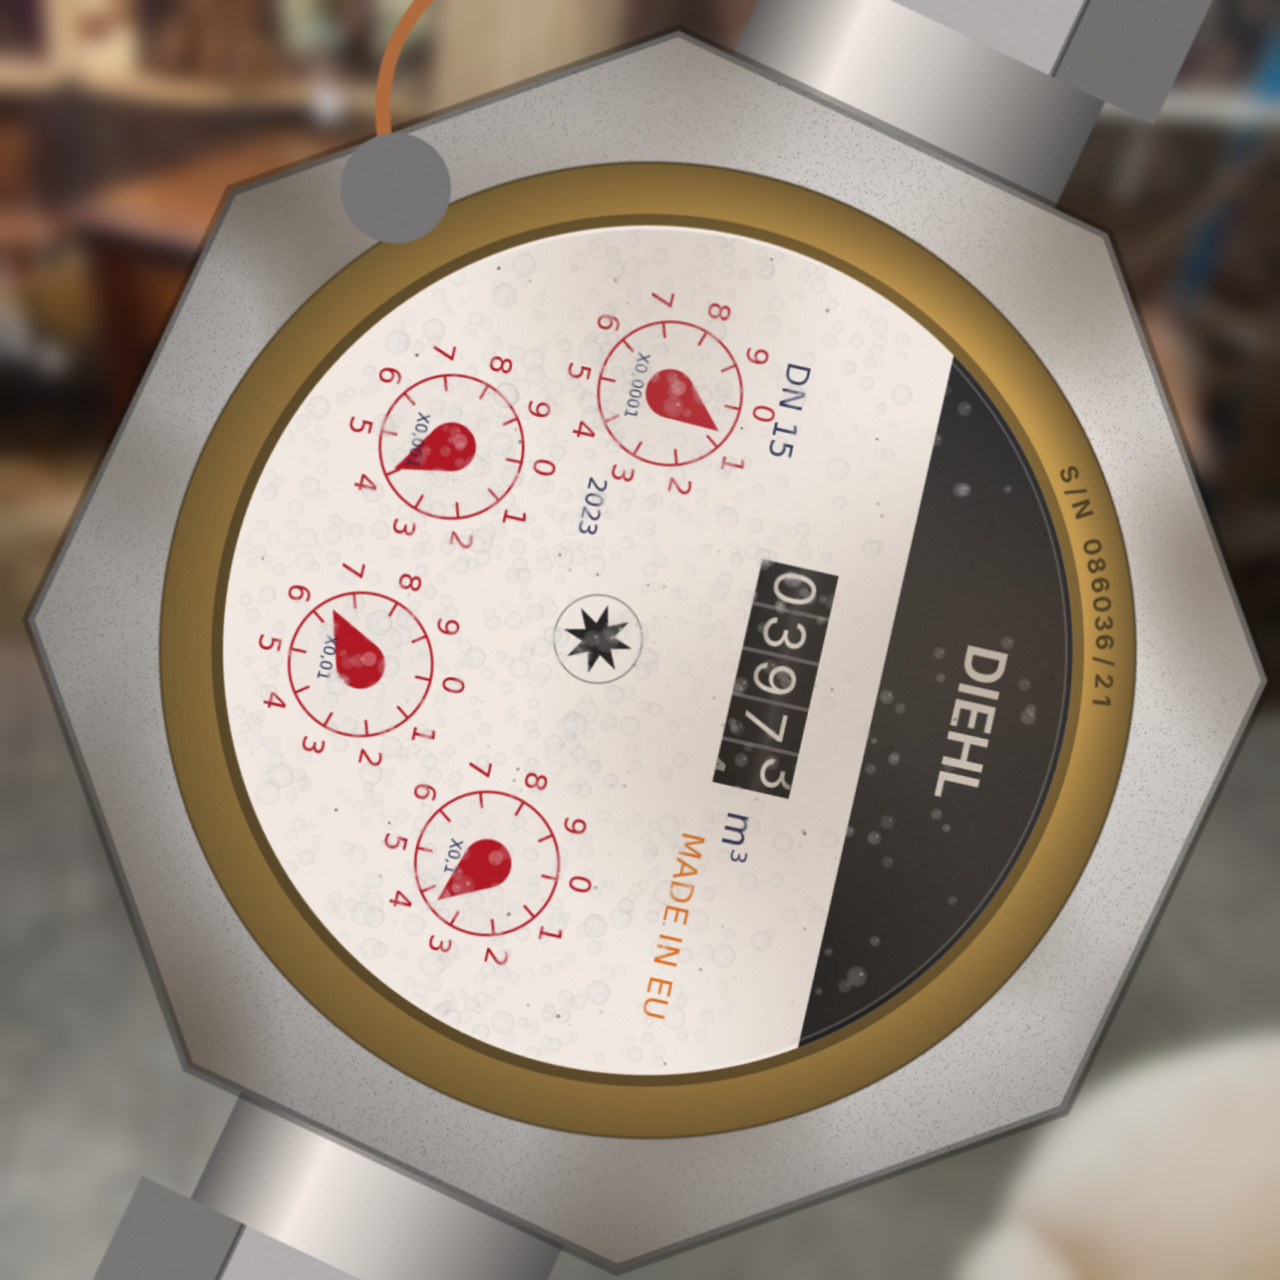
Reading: {"value": 3973.3640, "unit": "m³"}
